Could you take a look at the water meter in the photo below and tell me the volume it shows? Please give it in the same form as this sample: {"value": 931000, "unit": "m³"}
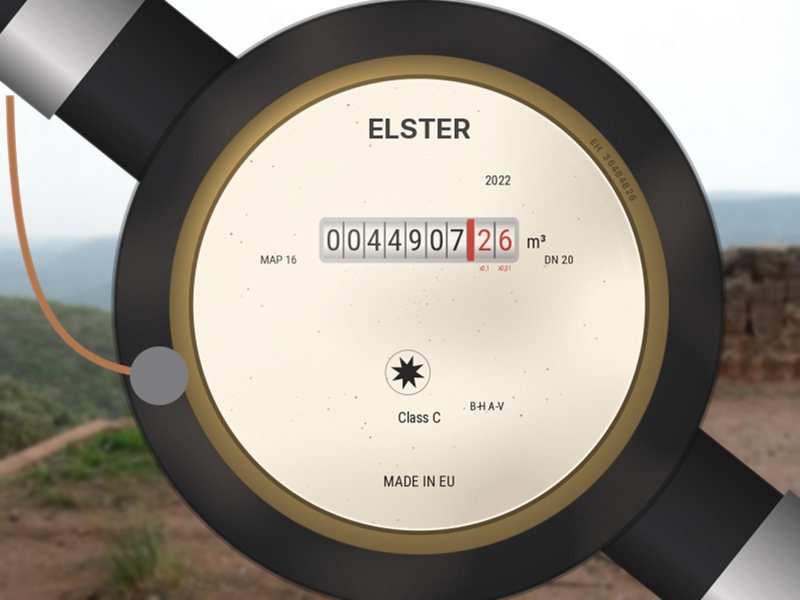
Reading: {"value": 44907.26, "unit": "m³"}
